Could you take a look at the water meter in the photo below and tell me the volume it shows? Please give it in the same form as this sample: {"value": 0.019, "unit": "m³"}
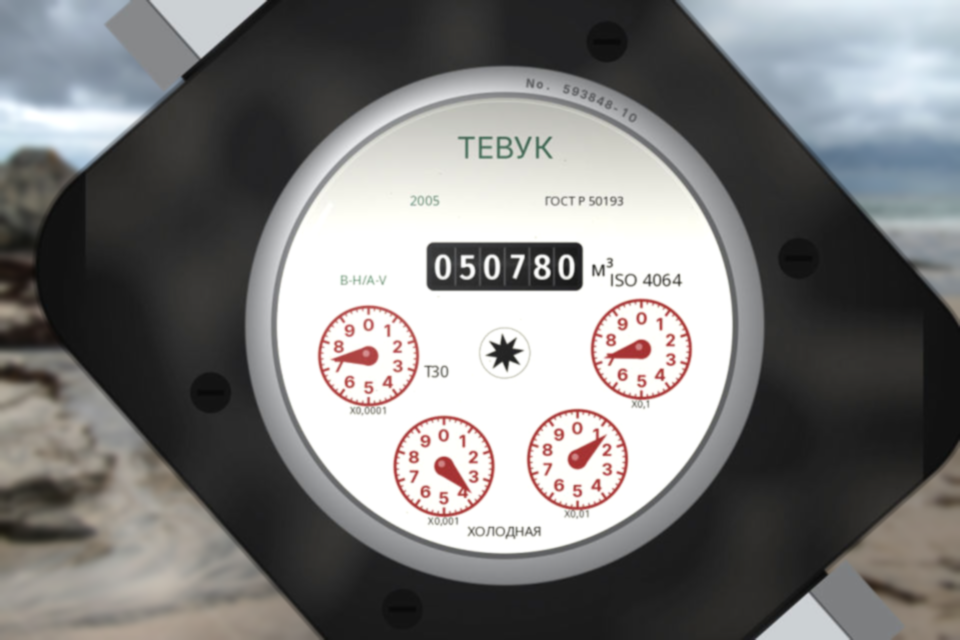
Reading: {"value": 50780.7137, "unit": "m³"}
